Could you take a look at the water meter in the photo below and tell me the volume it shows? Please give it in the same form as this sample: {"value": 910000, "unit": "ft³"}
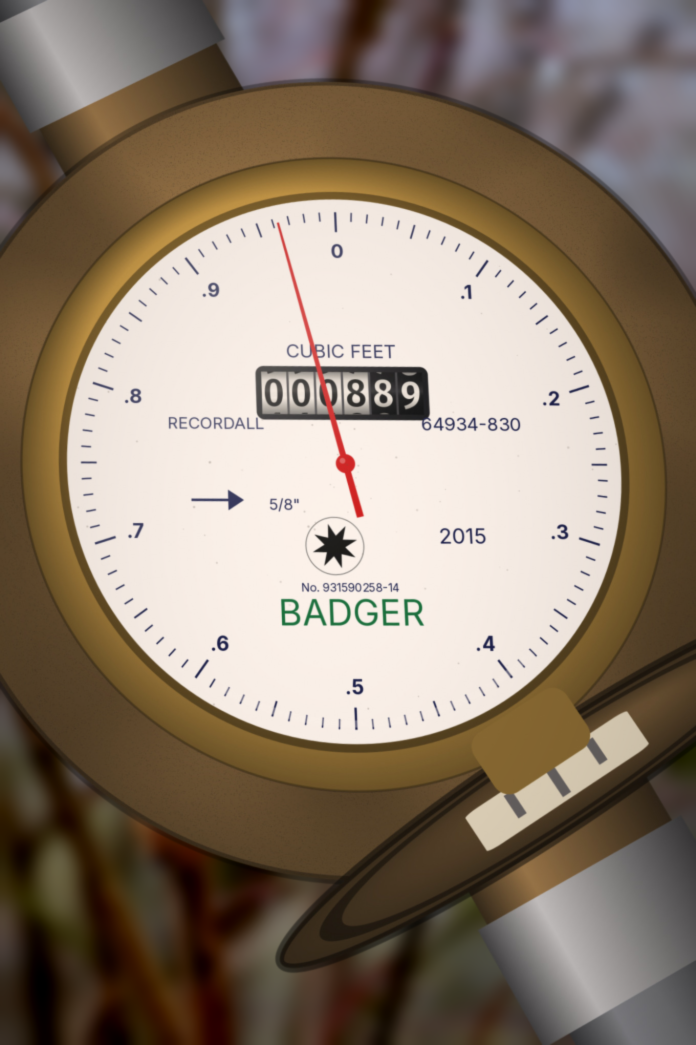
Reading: {"value": 888.96, "unit": "ft³"}
